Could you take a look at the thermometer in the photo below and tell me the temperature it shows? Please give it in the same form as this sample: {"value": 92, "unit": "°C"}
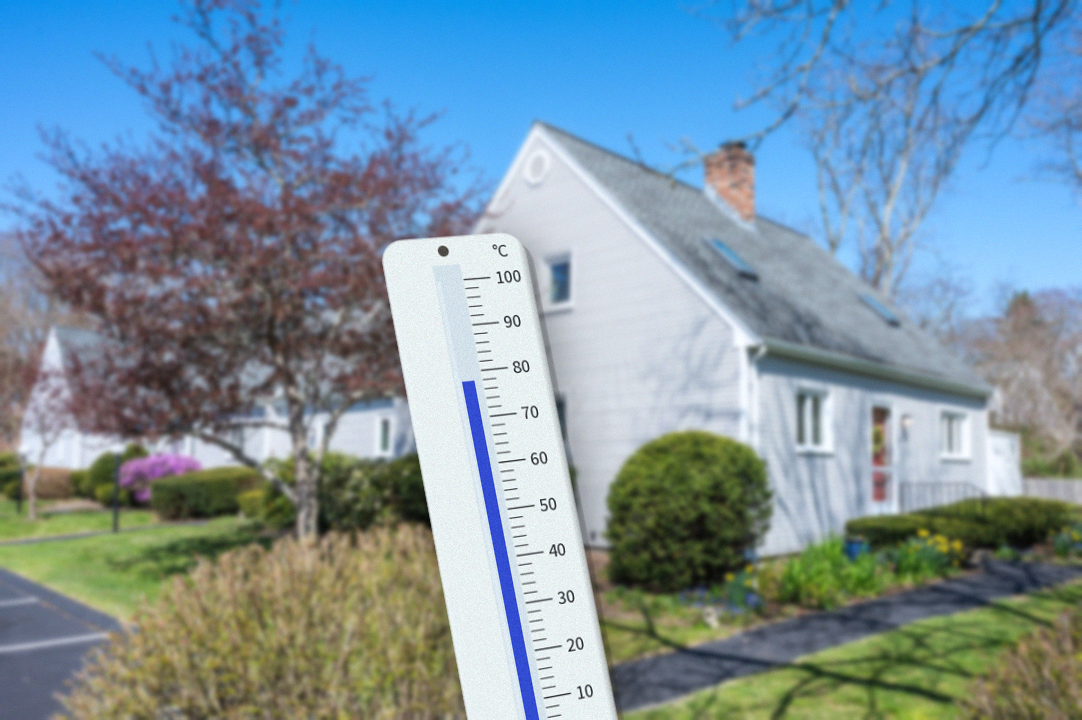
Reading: {"value": 78, "unit": "°C"}
